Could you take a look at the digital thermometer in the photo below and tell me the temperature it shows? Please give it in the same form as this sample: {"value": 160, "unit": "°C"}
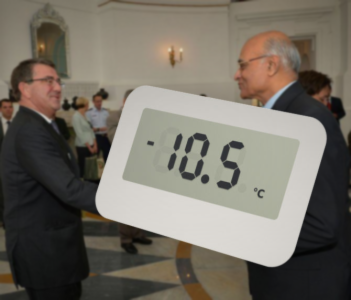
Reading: {"value": -10.5, "unit": "°C"}
